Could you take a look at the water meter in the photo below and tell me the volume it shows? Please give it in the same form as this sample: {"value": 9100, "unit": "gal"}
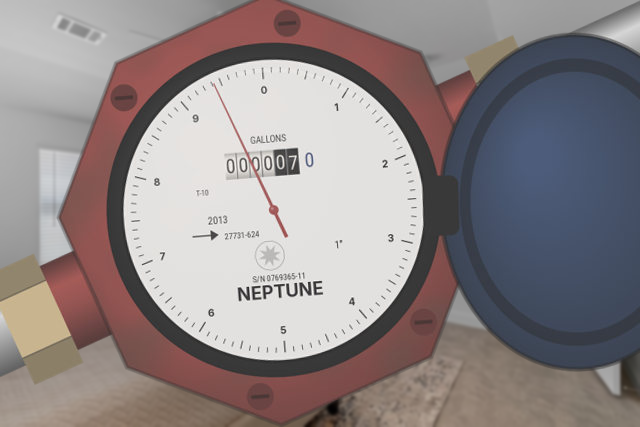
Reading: {"value": 69.4, "unit": "gal"}
